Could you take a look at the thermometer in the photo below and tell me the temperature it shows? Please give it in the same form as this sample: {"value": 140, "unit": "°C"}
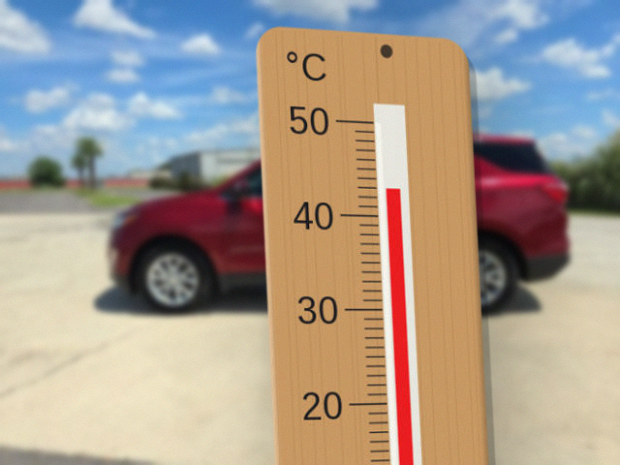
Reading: {"value": 43, "unit": "°C"}
